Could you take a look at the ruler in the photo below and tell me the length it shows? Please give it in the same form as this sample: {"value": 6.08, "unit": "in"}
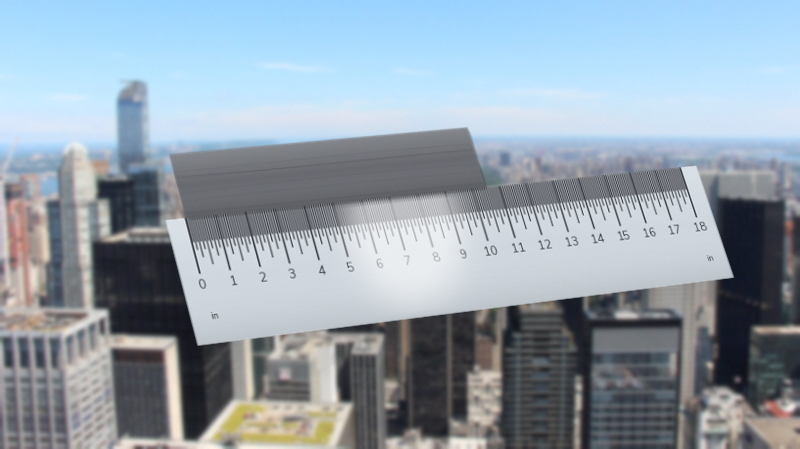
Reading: {"value": 10.5, "unit": "in"}
